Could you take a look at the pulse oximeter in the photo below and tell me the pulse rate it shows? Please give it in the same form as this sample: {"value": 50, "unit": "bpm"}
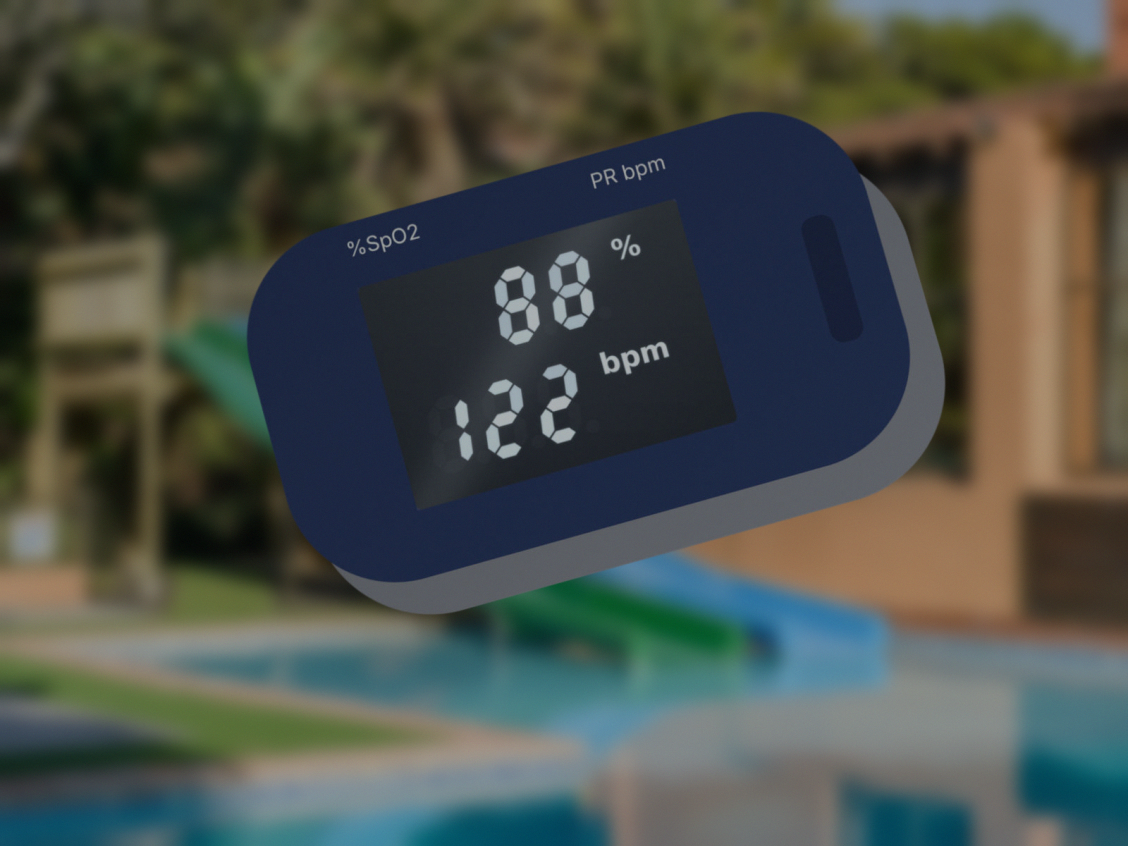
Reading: {"value": 122, "unit": "bpm"}
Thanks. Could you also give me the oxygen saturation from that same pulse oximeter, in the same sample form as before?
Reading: {"value": 88, "unit": "%"}
